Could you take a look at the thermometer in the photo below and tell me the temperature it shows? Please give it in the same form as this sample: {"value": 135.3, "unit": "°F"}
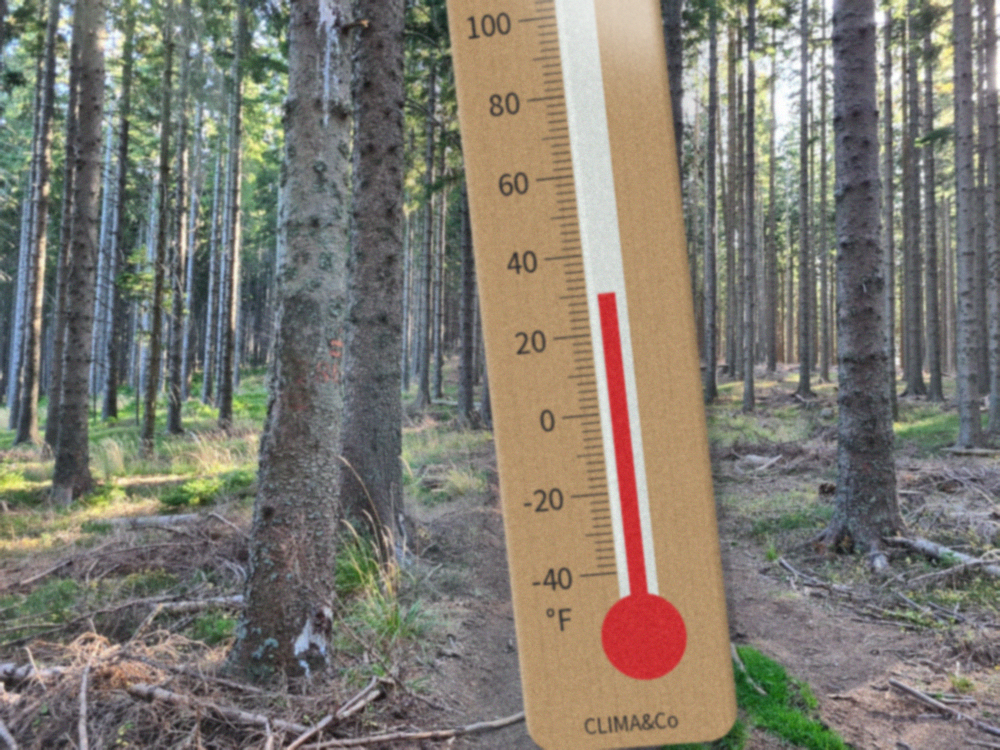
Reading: {"value": 30, "unit": "°F"}
